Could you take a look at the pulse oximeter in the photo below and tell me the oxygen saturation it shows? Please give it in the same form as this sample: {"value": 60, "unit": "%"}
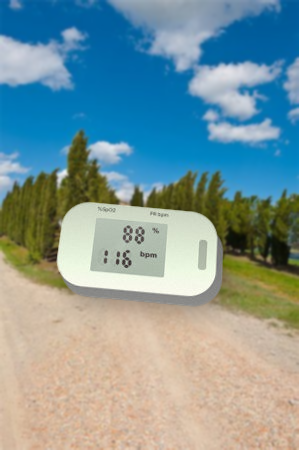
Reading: {"value": 88, "unit": "%"}
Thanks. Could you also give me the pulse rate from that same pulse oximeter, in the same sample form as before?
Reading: {"value": 116, "unit": "bpm"}
